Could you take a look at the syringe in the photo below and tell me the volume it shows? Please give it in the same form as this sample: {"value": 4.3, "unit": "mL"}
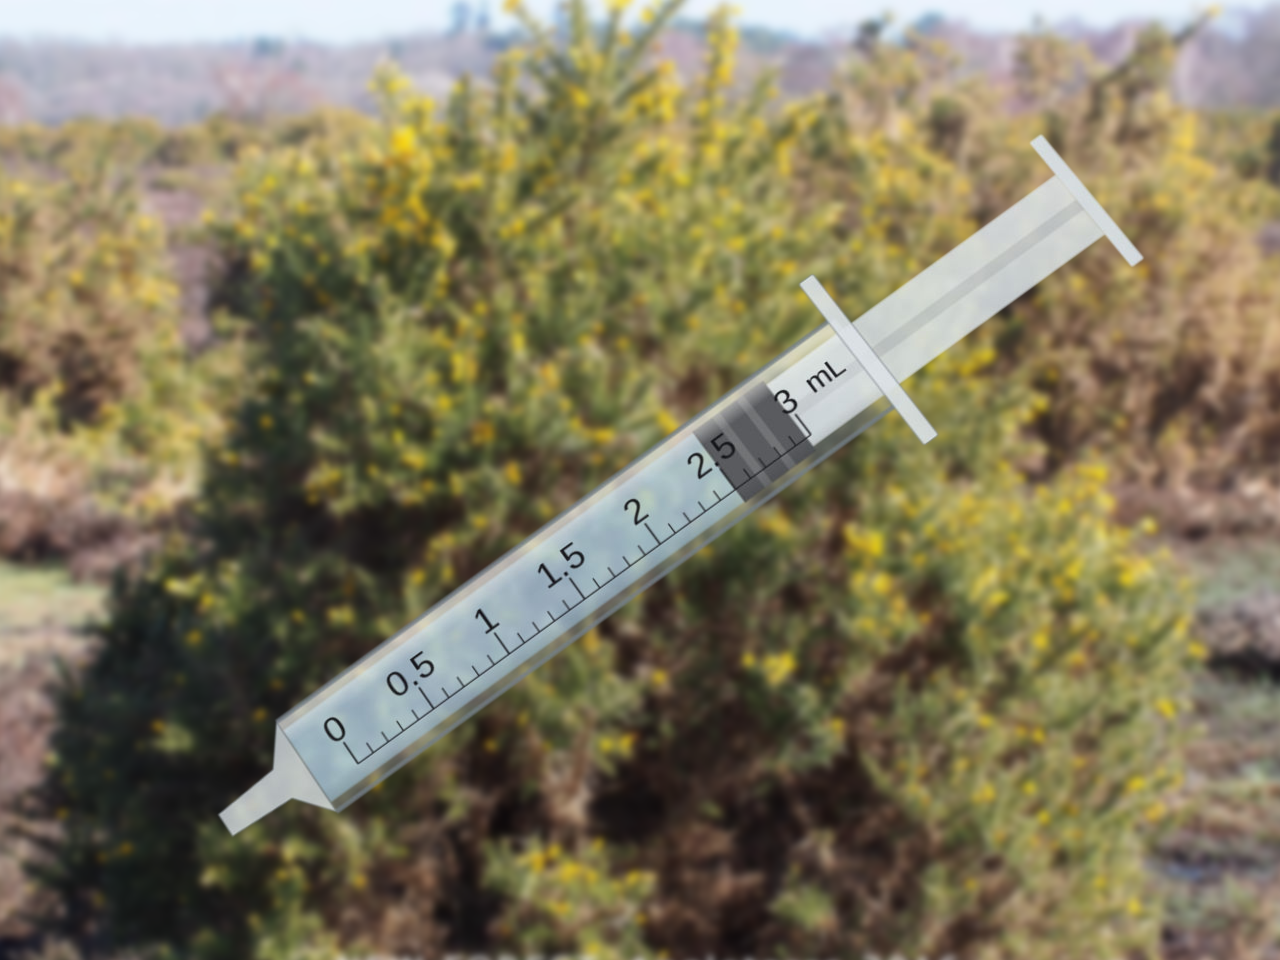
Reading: {"value": 2.5, "unit": "mL"}
